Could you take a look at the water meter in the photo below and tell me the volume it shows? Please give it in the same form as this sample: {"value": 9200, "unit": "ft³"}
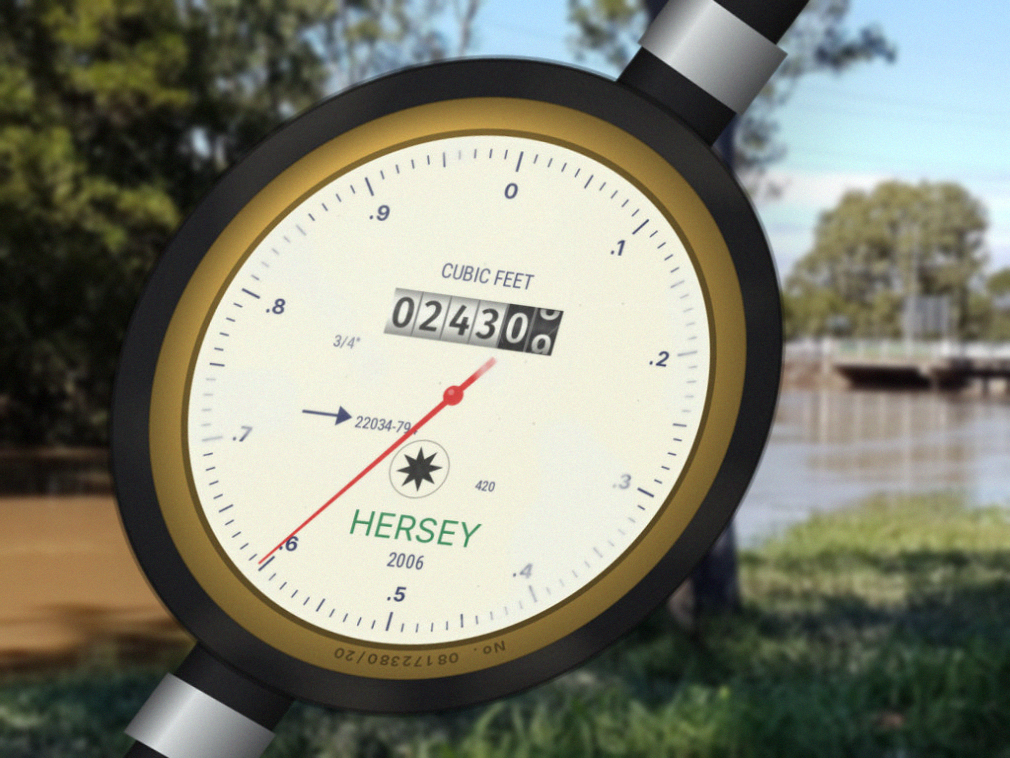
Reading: {"value": 24308.60, "unit": "ft³"}
